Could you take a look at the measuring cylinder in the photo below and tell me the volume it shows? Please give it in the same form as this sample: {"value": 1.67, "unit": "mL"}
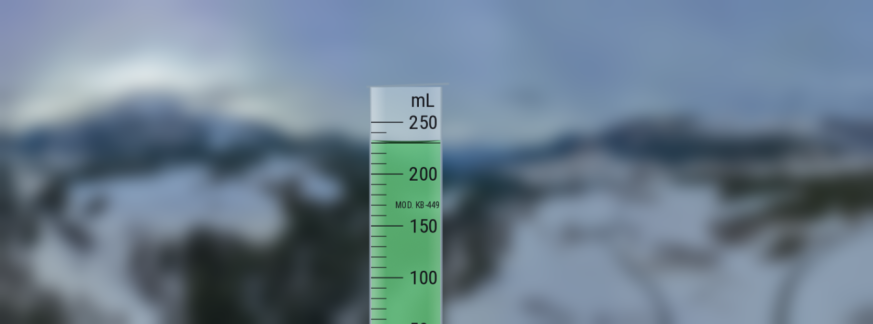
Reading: {"value": 230, "unit": "mL"}
